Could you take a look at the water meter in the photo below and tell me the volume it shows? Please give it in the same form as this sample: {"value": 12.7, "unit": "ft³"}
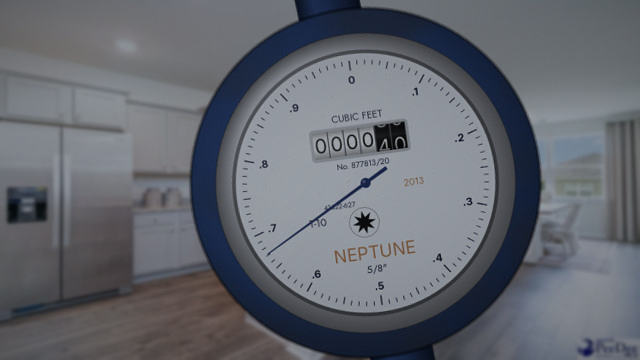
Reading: {"value": 39.67, "unit": "ft³"}
